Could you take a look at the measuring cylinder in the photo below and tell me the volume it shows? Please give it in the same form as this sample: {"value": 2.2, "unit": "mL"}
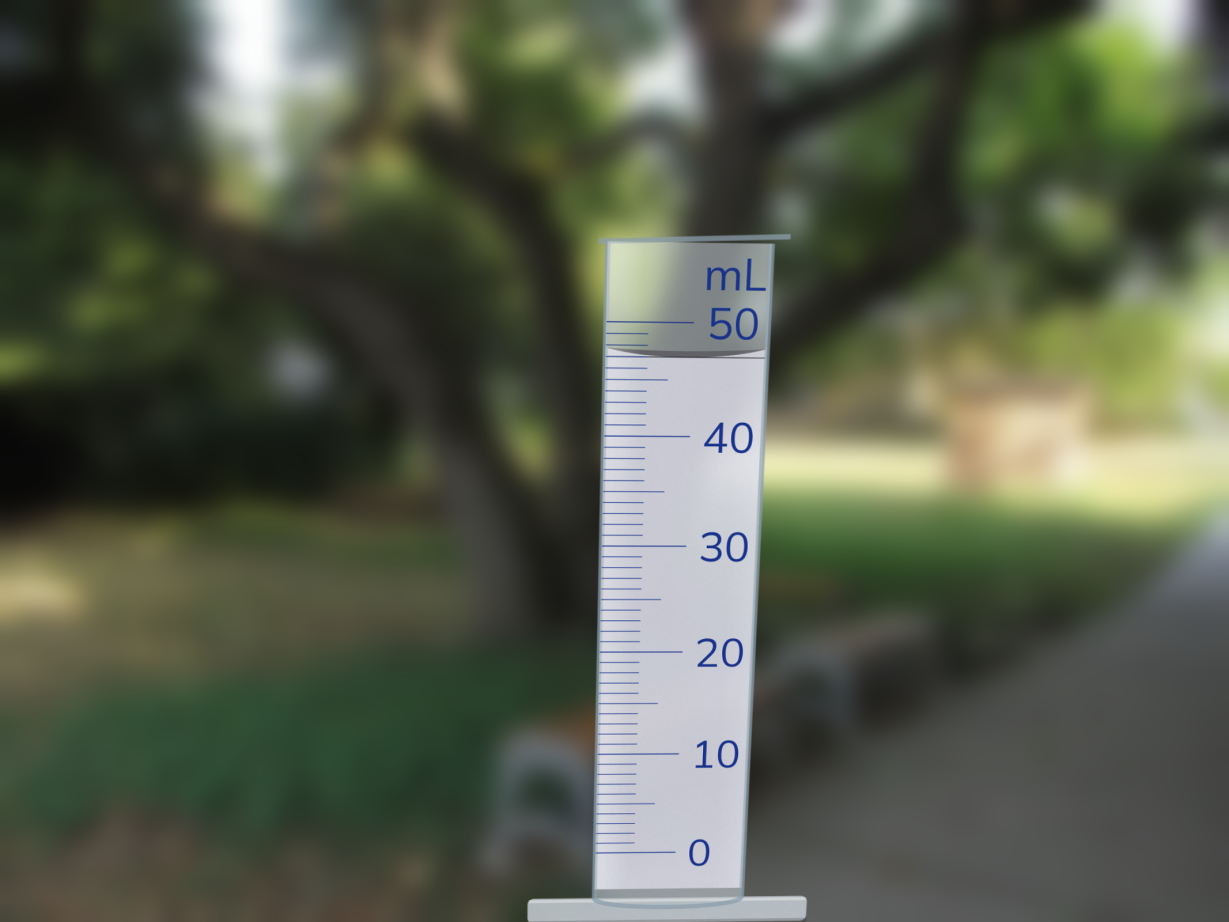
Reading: {"value": 47, "unit": "mL"}
